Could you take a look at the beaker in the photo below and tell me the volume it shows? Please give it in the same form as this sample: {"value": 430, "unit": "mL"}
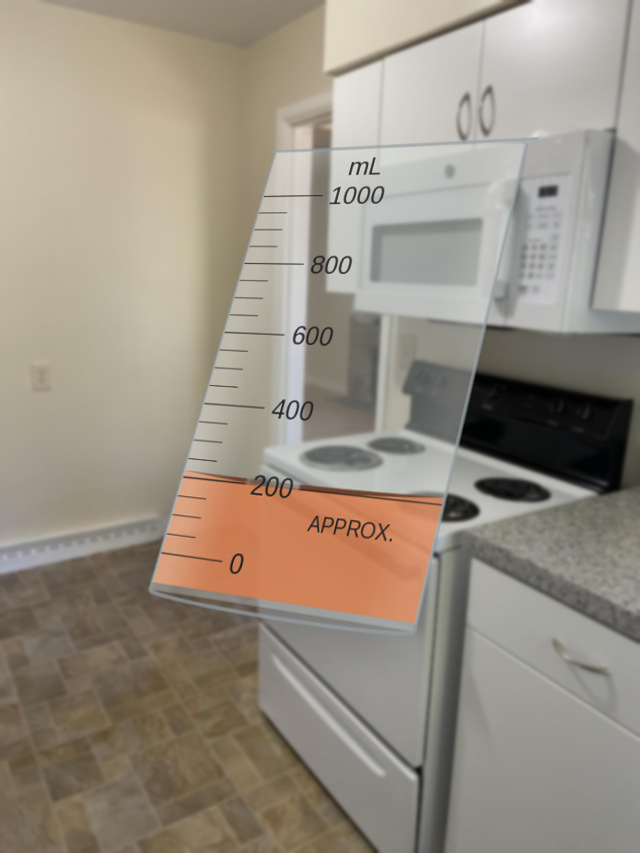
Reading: {"value": 200, "unit": "mL"}
